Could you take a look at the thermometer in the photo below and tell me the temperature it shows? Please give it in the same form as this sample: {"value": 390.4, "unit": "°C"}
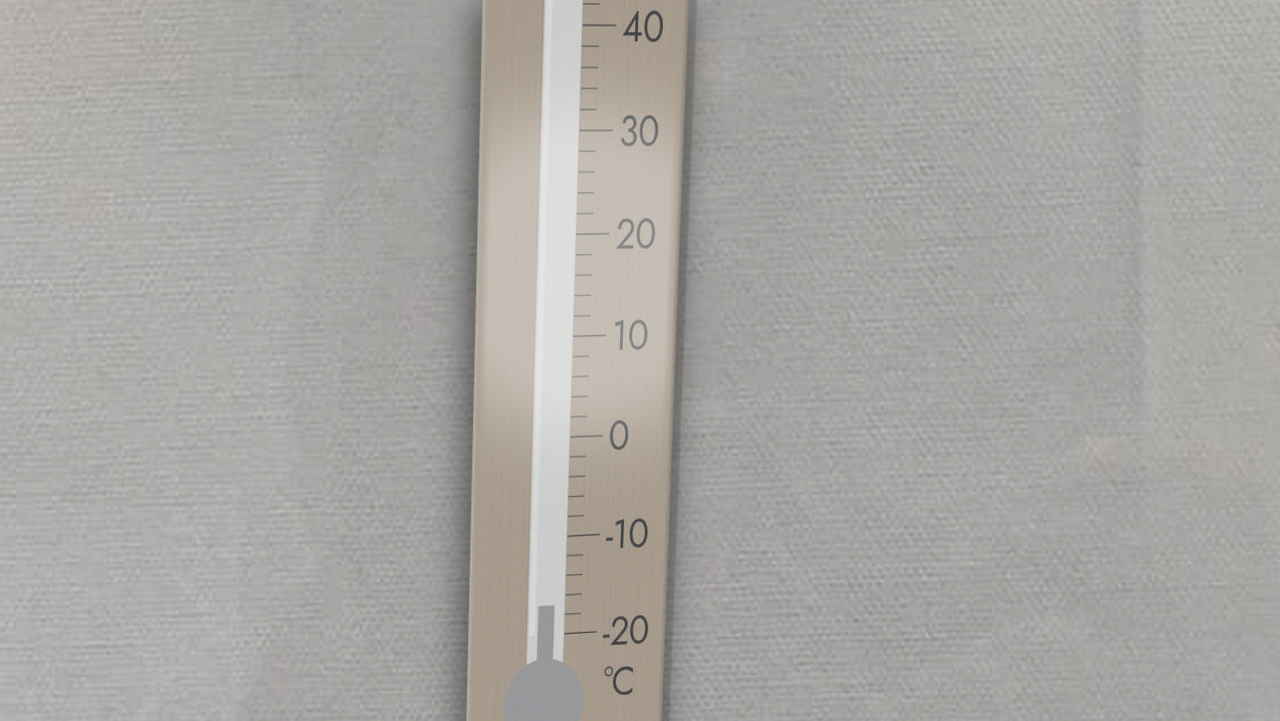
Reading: {"value": -17, "unit": "°C"}
